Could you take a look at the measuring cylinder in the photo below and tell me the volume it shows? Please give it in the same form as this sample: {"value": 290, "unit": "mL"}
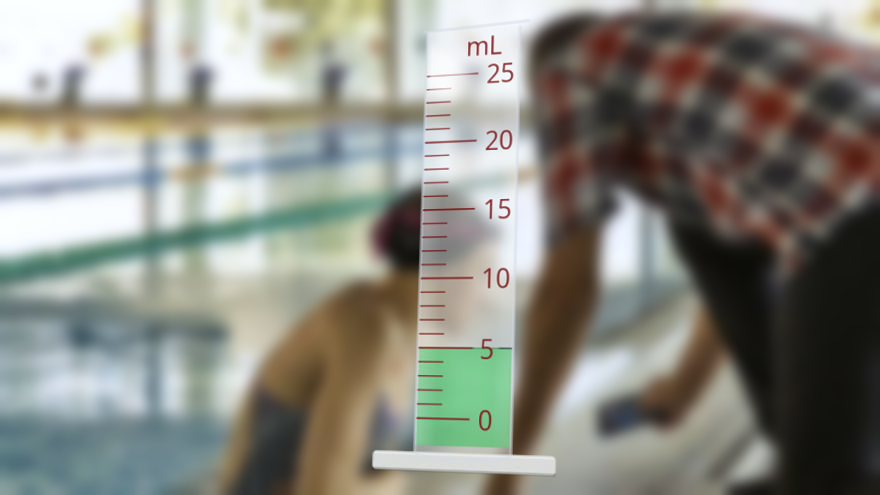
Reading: {"value": 5, "unit": "mL"}
